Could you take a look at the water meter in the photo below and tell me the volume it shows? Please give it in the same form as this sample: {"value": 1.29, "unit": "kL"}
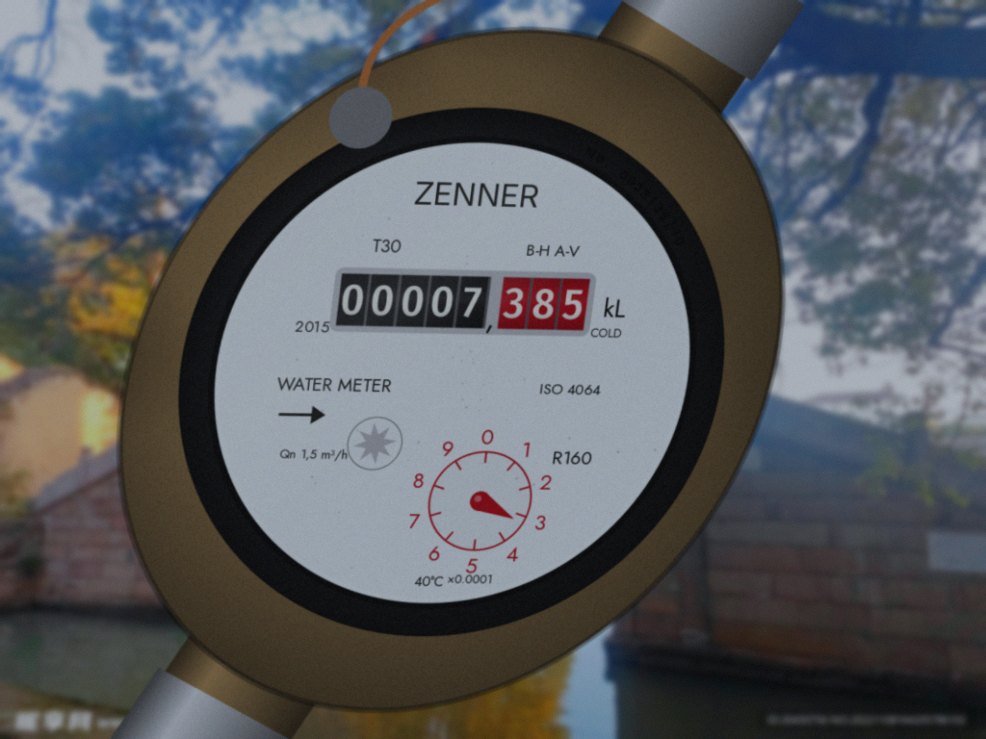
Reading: {"value": 7.3853, "unit": "kL"}
